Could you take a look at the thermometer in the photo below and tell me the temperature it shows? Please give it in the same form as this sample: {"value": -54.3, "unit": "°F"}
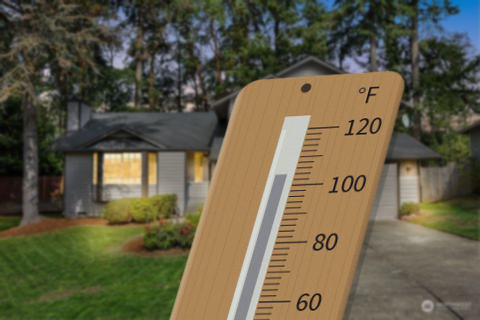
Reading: {"value": 104, "unit": "°F"}
